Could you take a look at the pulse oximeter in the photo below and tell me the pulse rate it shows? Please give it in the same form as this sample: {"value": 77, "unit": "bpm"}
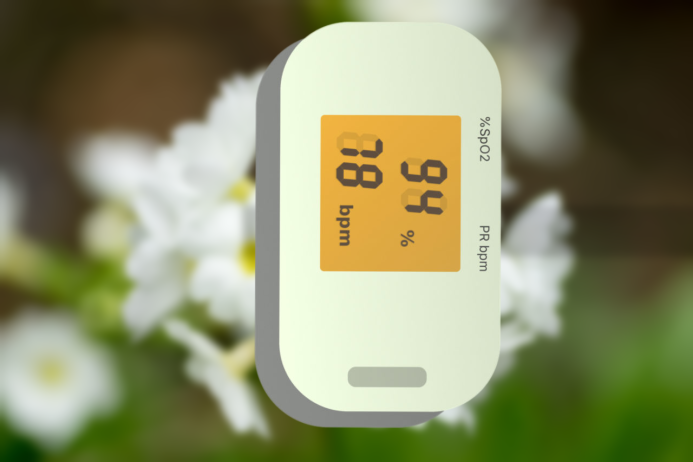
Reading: {"value": 78, "unit": "bpm"}
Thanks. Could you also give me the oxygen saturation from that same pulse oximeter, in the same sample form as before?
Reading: {"value": 94, "unit": "%"}
